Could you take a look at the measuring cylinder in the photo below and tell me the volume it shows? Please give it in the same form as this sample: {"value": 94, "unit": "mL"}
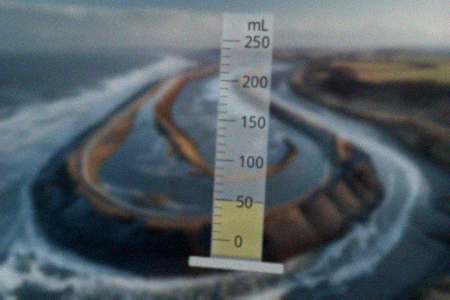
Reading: {"value": 50, "unit": "mL"}
